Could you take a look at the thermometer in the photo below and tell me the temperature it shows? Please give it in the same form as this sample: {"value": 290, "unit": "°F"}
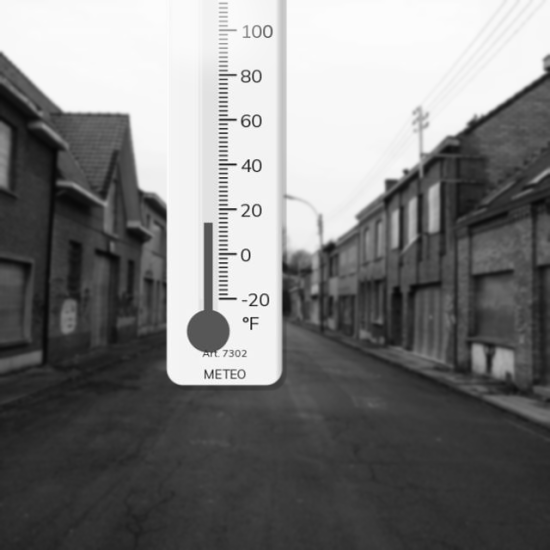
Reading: {"value": 14, "unit": "°F"}
